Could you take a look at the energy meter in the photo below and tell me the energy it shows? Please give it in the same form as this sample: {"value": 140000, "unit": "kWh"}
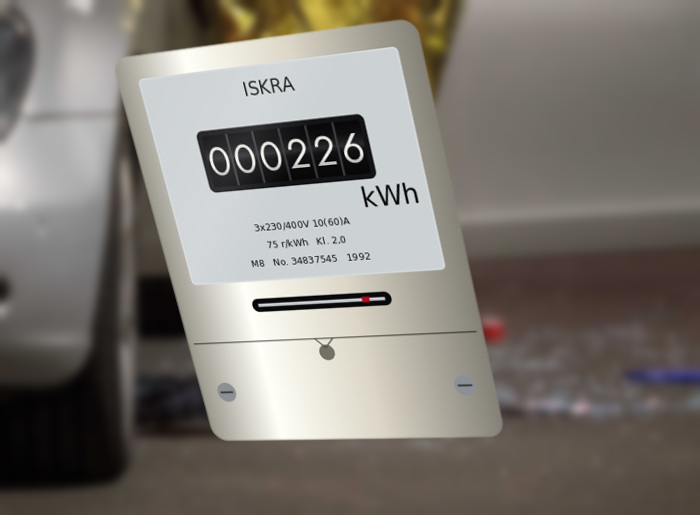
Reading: {"value": 226, "unit": "kWh"}
